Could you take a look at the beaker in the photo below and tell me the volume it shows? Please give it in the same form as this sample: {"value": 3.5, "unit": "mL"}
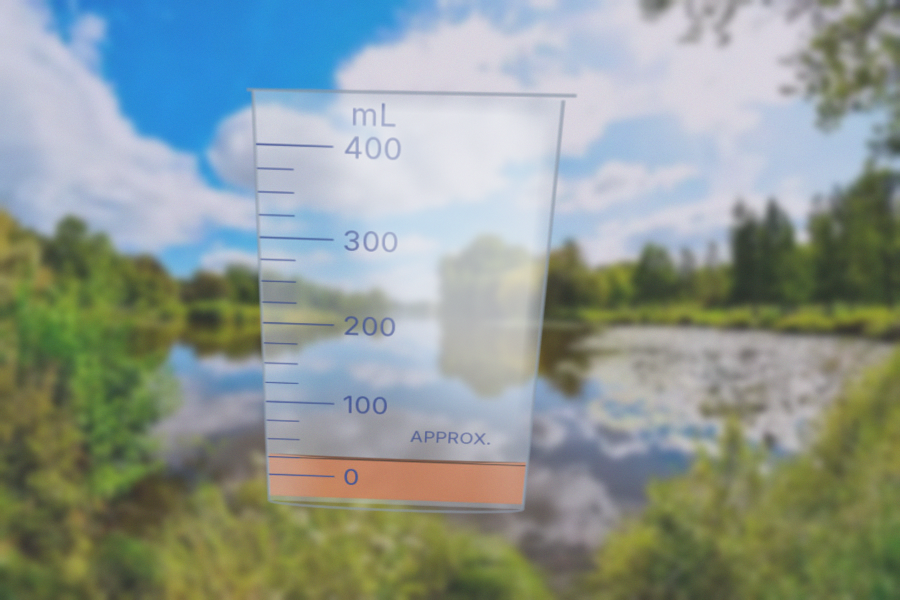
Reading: {"value": 25, "unit": "mL"}
